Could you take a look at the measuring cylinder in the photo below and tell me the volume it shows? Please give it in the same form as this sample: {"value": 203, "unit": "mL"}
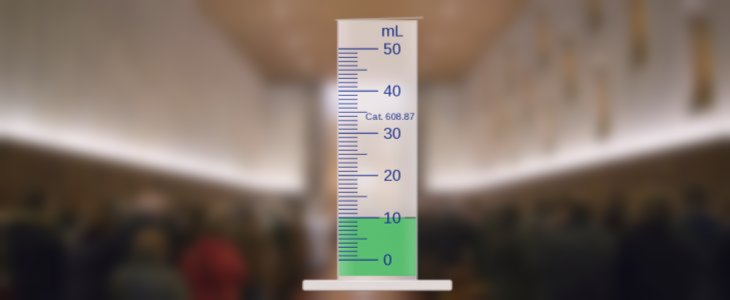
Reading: {"value": 10, "unit": "mL"}
